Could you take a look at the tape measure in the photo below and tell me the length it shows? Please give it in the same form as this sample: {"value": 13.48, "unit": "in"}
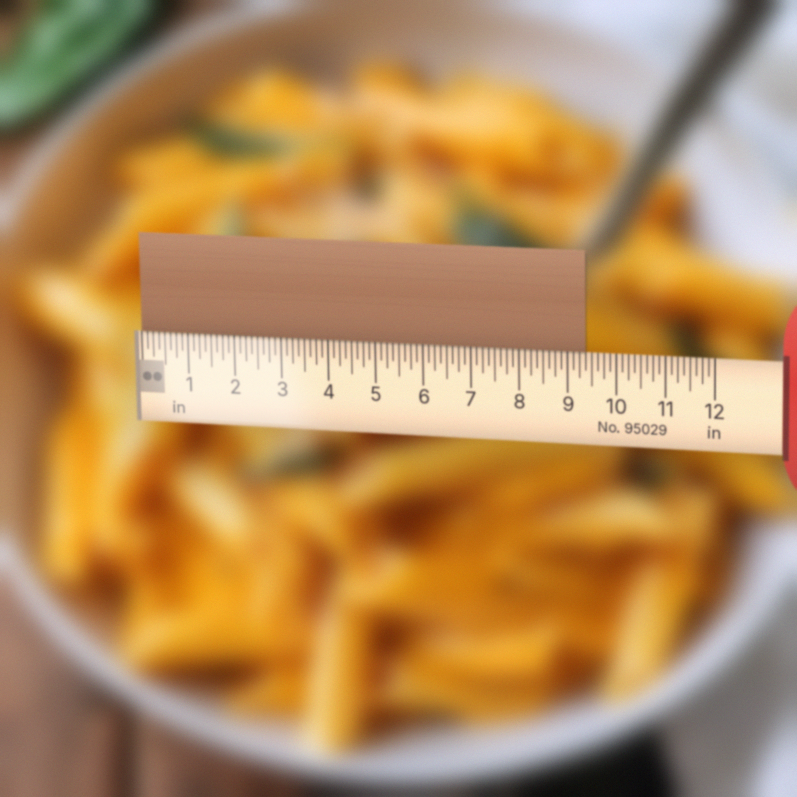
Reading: {"value": 9.375, "unit": "in"}
